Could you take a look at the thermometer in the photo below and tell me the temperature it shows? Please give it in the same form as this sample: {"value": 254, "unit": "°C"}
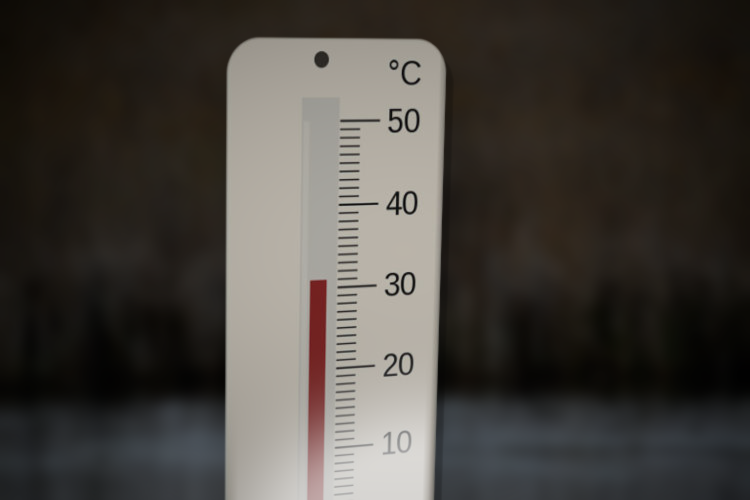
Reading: {"value": 31, "unit": "°C"}
